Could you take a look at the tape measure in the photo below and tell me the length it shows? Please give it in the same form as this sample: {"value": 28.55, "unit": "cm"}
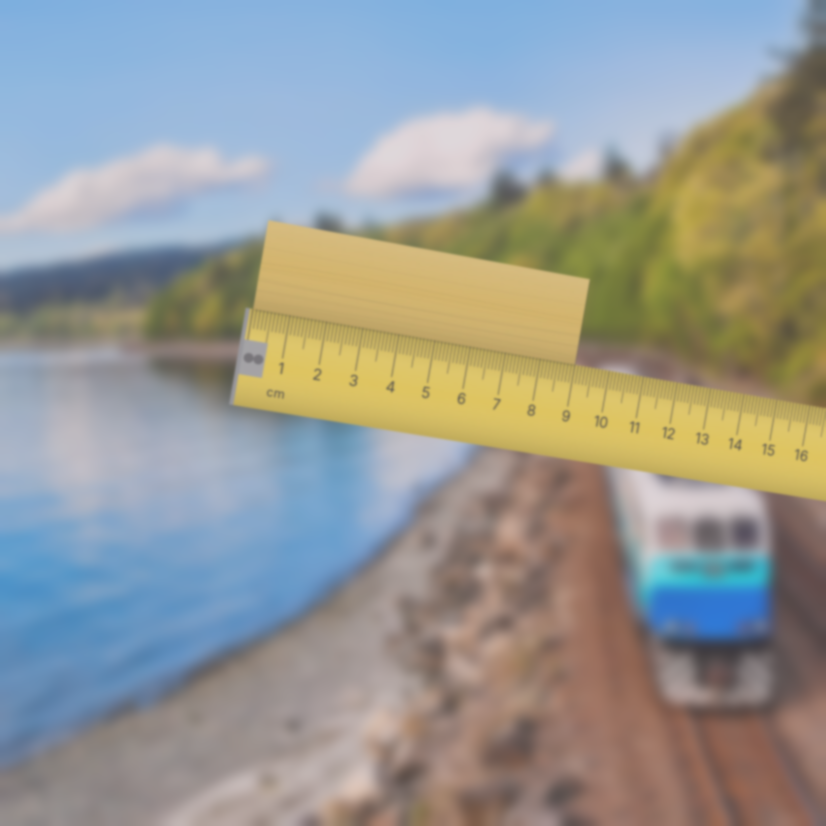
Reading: {"value": 9, "unit": "cm"}
